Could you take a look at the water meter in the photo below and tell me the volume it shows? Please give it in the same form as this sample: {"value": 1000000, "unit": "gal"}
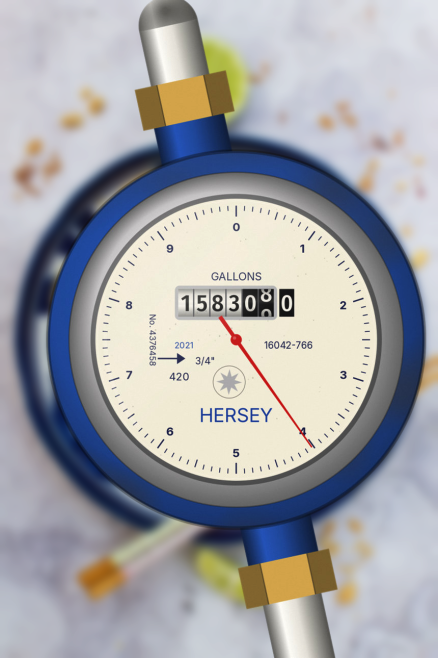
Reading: {"value": 1583084.0, "unit": "gal"}
